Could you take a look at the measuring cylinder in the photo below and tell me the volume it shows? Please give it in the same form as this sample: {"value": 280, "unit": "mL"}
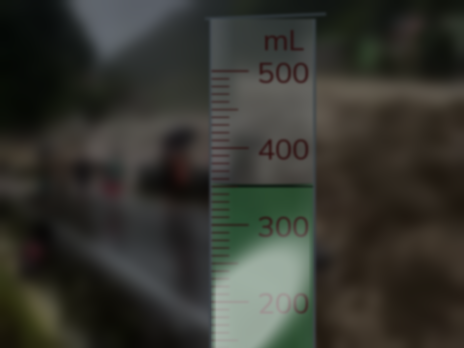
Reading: {"value": 350, "unit": "mL"}
